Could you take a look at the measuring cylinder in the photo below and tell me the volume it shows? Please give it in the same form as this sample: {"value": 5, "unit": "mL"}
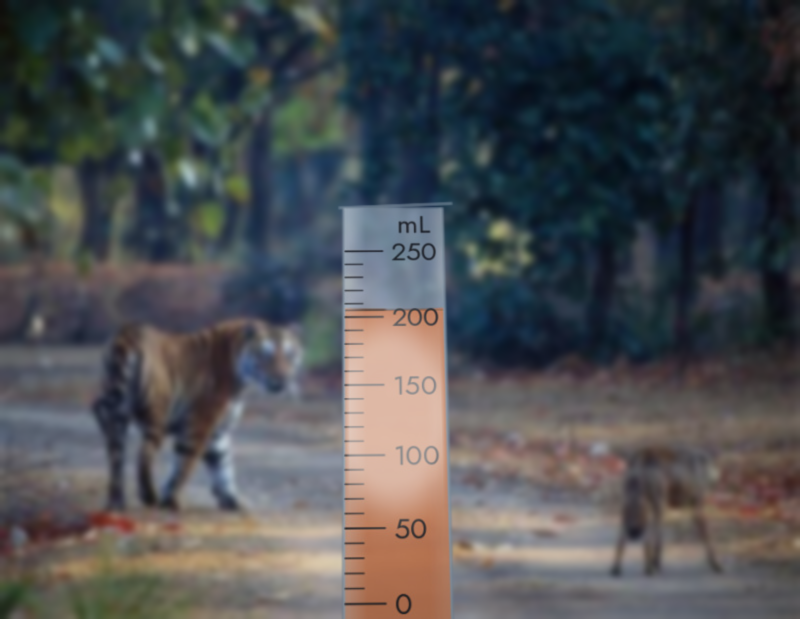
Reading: {"value": 205, "unit": "mL"}
